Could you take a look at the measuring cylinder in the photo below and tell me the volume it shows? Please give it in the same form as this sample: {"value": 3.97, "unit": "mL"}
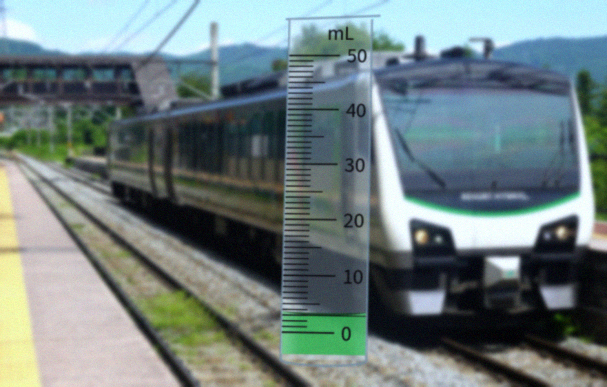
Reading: {"value": 3, "unit": "mL"}
